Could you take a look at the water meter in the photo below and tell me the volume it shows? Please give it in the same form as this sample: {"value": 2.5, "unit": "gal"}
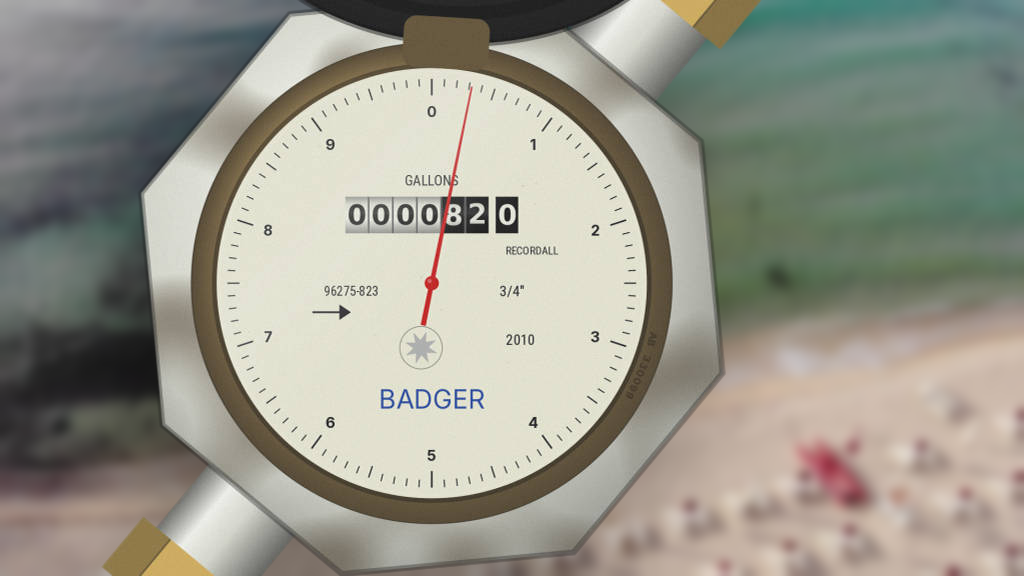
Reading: {"value": 820.3, "unit": "gal"}
